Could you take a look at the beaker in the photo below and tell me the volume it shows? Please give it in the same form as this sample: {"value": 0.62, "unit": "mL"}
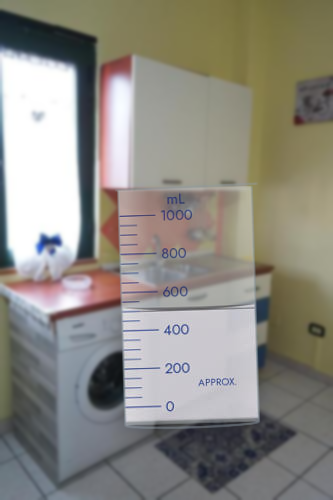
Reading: {"value": 500, "unit": "mL"}
